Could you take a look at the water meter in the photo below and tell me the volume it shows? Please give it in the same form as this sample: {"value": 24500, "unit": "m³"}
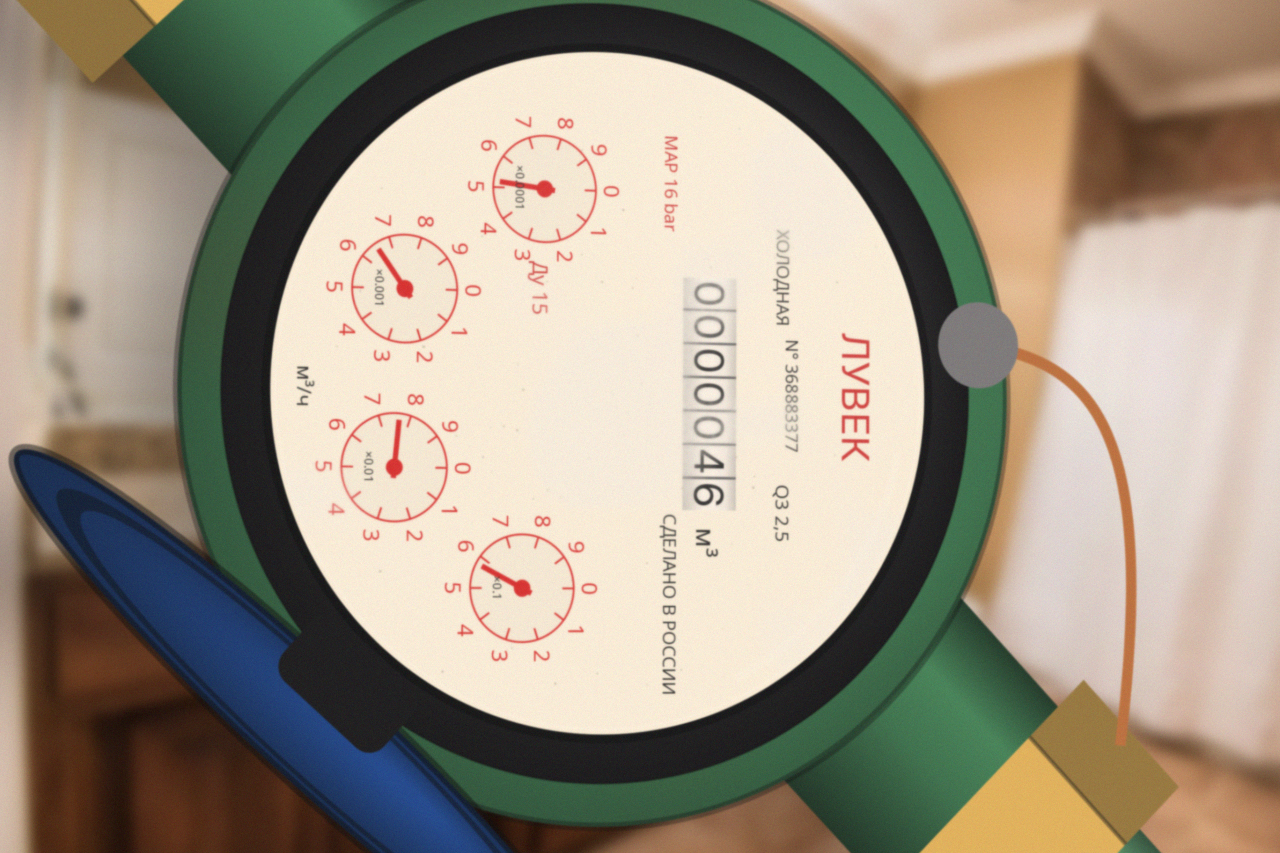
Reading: {"value": 46.5765, "unit": "m³"}
